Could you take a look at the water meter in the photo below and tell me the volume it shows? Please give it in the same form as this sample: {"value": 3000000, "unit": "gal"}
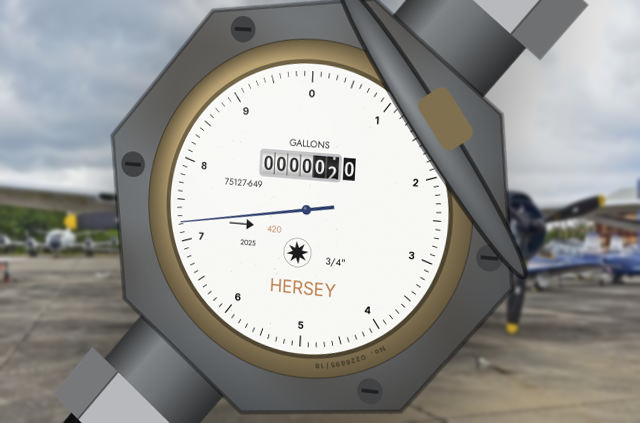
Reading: {"value": 17.2, "unit": "gal"}
